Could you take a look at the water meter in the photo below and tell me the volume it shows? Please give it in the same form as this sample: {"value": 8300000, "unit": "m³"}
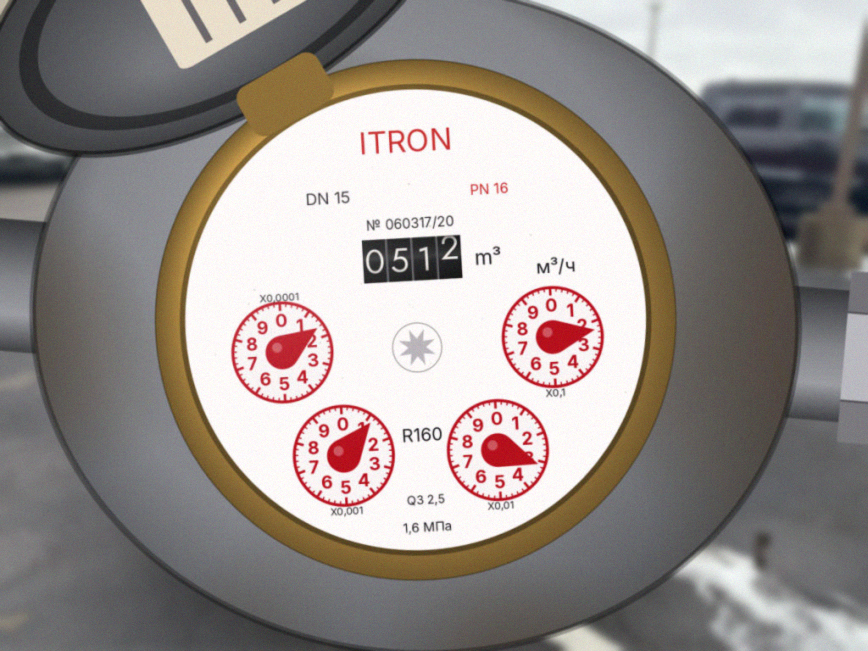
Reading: {"value": 512.2311, "unit": "m³"}
